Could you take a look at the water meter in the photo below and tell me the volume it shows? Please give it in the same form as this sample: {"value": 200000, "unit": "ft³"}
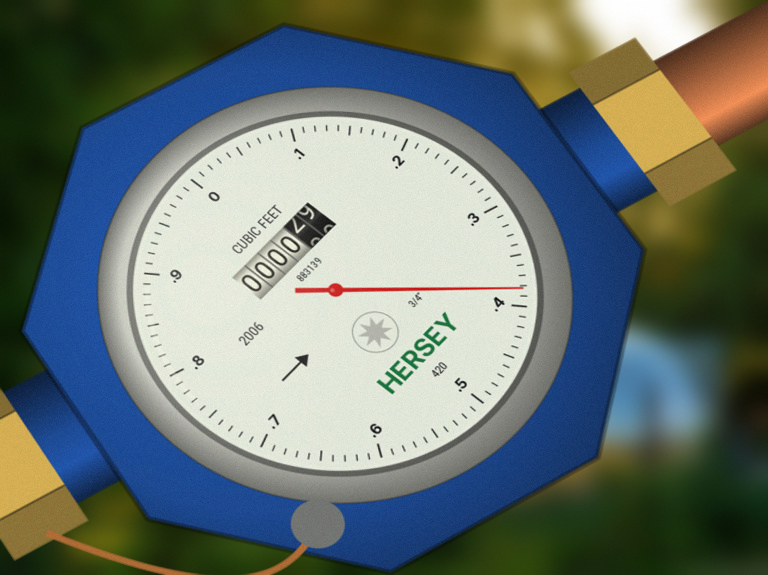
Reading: {"value": 29.38, "unit": "ft³"}
